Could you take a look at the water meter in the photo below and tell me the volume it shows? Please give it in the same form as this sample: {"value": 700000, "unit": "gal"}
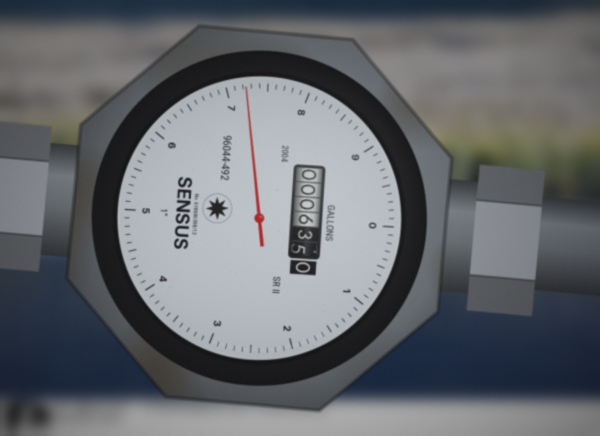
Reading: {"value": 6347.2, "unit": "gal"}
